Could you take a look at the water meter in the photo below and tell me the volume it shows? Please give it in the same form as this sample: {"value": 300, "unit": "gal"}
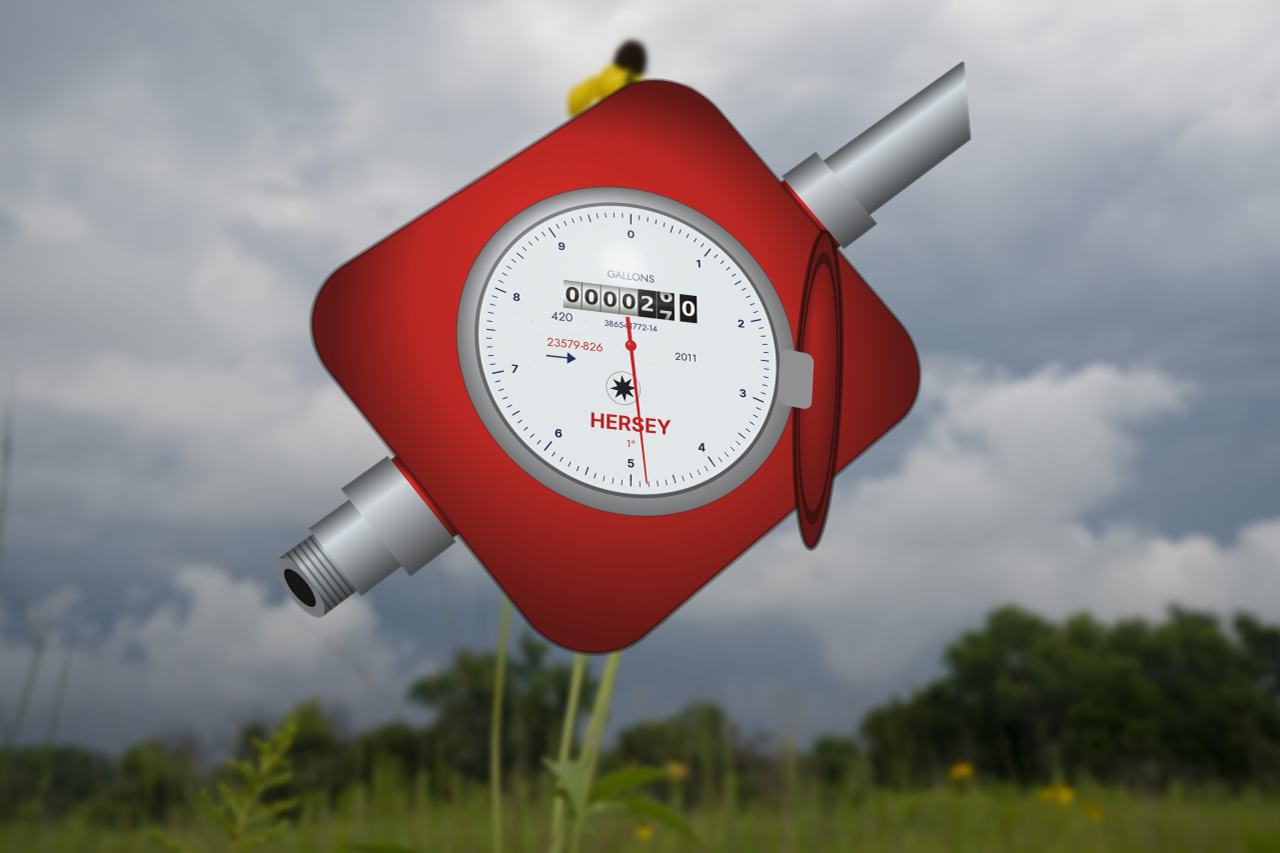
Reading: {"value": 264.8, "unit": "gal"}
